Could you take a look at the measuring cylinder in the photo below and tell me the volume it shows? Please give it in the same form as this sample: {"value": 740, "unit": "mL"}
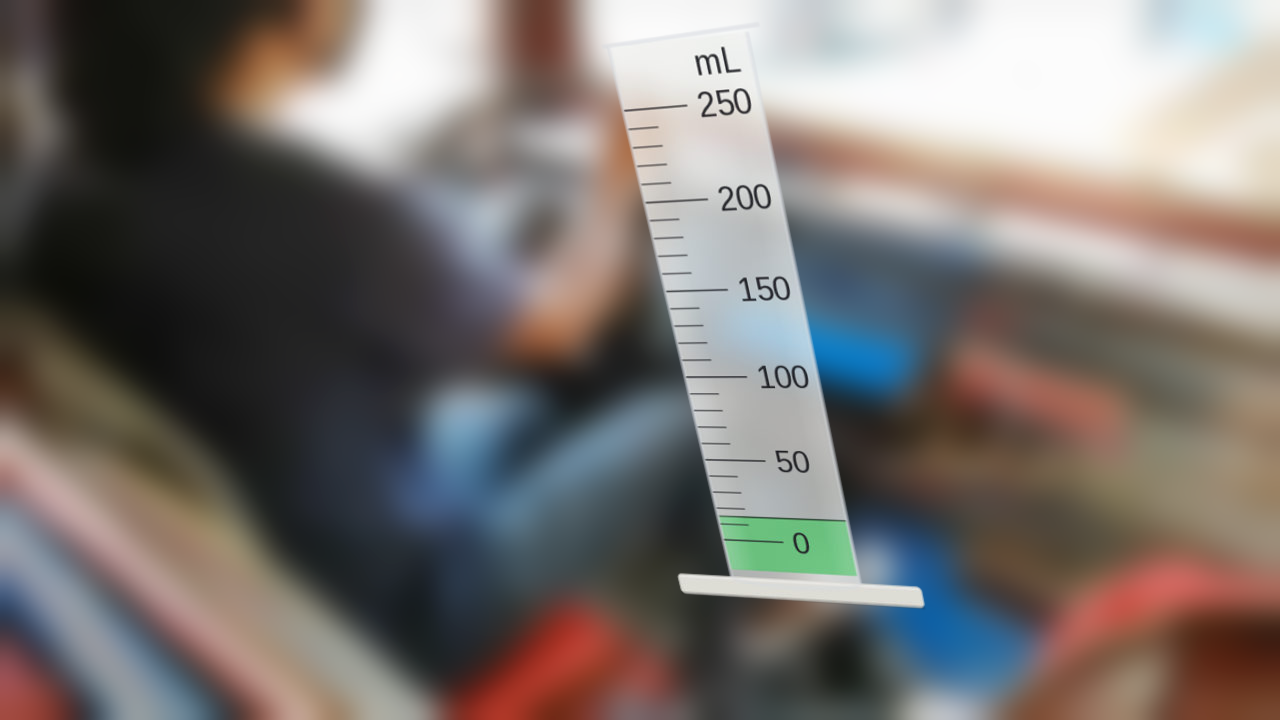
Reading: {"value": 15, "unit": "mL"}
